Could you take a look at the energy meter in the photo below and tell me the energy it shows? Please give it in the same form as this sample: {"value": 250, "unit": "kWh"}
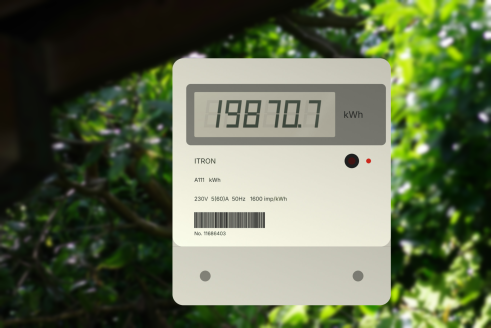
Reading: {"value": 19870.7, "unit": "kWh"}
